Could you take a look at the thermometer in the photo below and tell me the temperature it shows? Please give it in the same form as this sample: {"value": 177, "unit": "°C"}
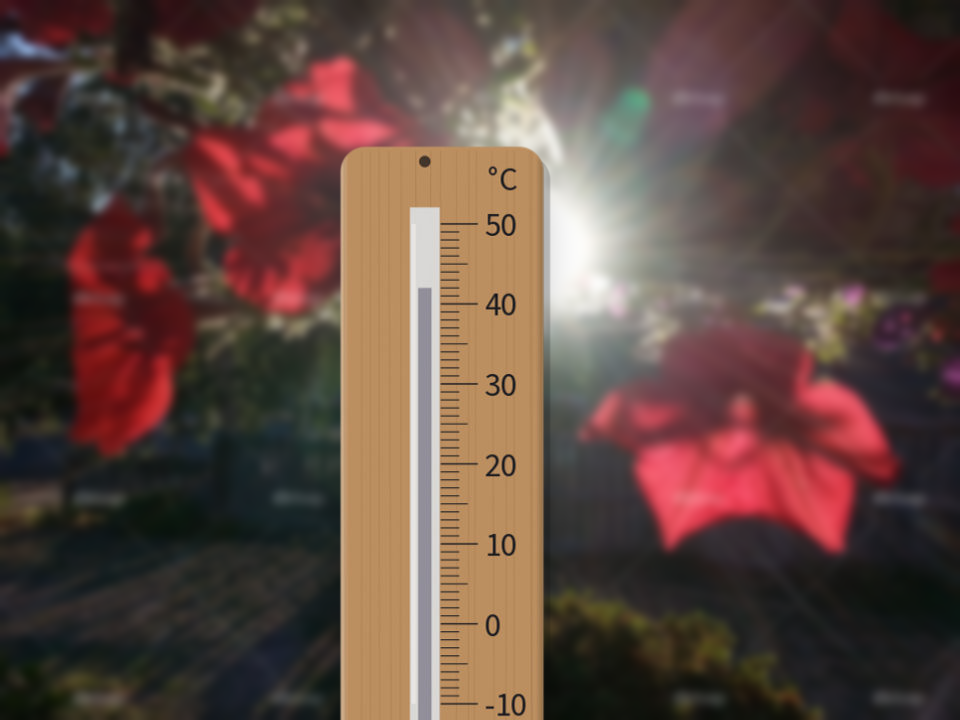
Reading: {"value": 42, "unit": "°C"}
